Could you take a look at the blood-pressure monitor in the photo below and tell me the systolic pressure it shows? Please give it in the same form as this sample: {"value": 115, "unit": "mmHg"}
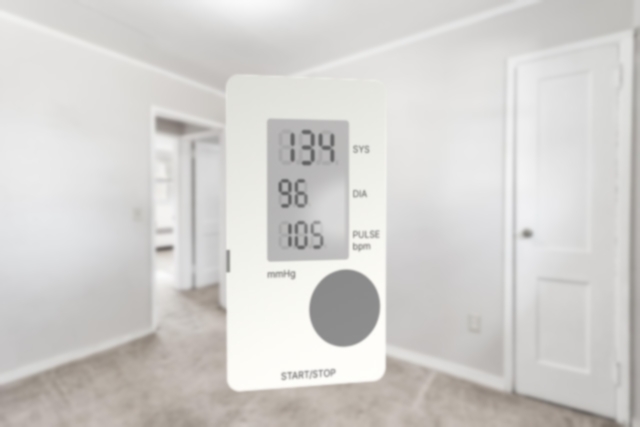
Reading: {"value": 134, "unit": "mmHg"}
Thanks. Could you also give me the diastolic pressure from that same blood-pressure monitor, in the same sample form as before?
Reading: {"value": 96, "unit": "mmHg"}
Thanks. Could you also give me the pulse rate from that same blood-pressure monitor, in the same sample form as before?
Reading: {"value": 105, "unit": "bpm"}
